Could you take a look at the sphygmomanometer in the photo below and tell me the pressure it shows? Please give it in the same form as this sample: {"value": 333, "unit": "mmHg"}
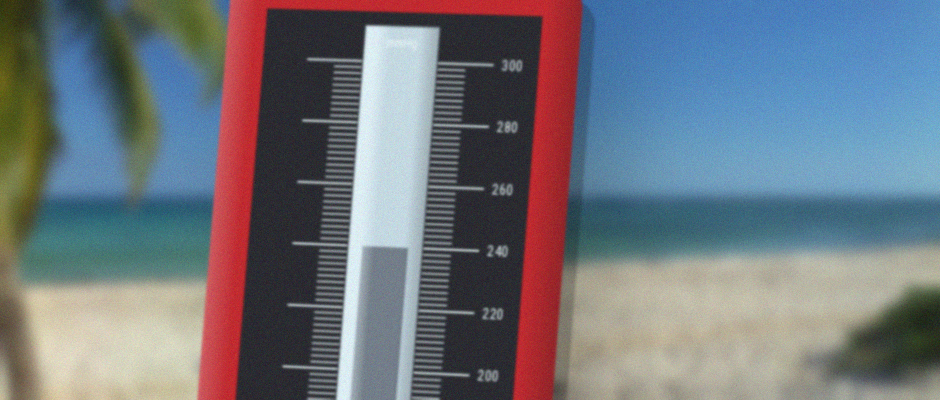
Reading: {"value": 240, "unit": "mmHg"}
